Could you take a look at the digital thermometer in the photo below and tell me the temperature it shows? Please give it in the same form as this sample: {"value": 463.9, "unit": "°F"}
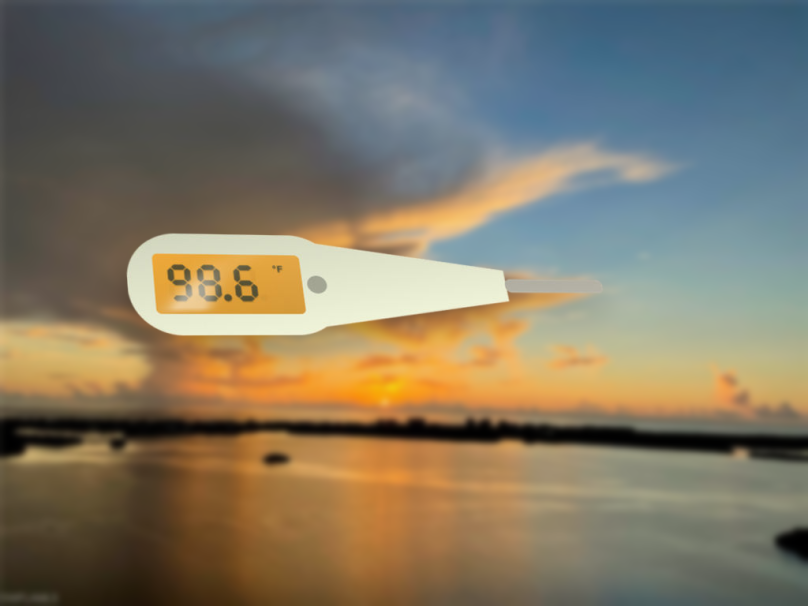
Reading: {"value": 98.6, "unit": "°F"}
